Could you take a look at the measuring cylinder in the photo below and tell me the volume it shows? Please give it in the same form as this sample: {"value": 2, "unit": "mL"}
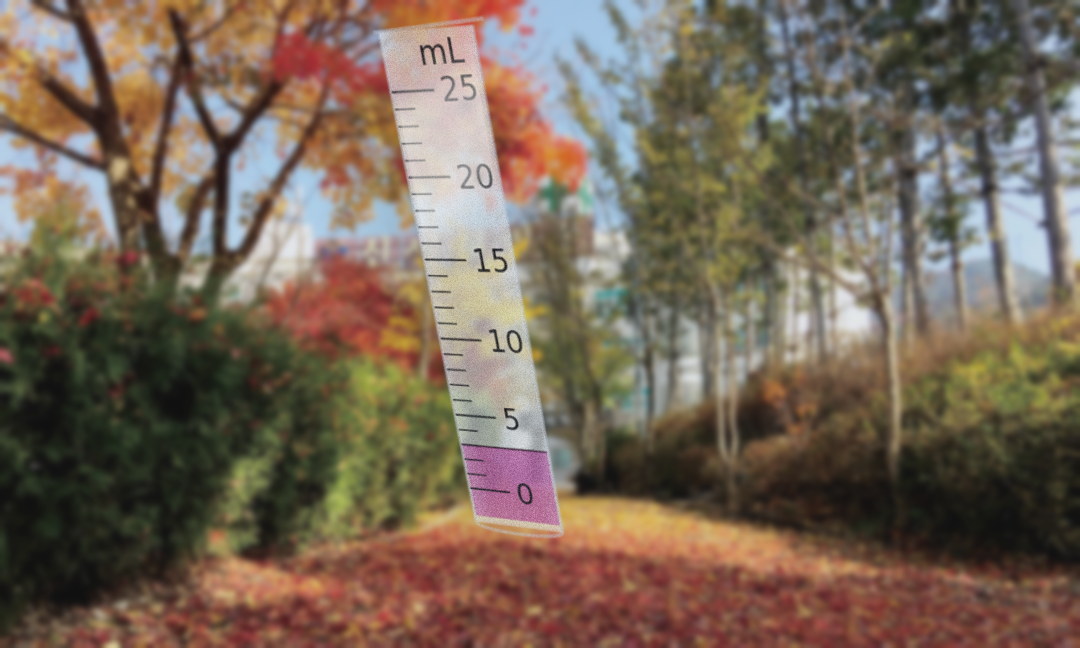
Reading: {"value": 3, "unit": "mL"}
